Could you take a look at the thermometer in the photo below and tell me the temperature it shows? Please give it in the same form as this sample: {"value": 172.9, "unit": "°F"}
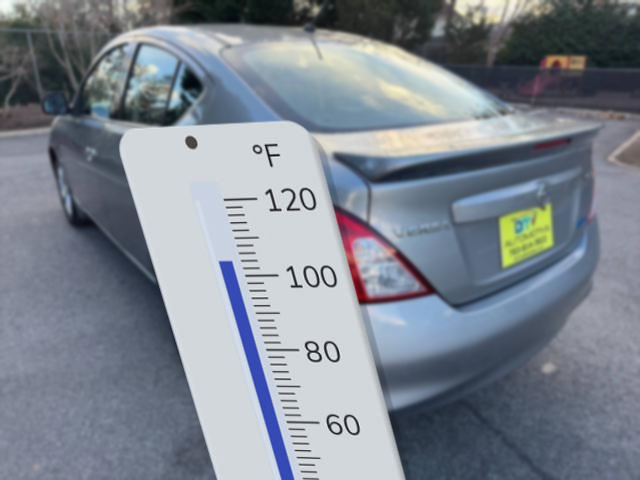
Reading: {"value": 104, "unit": "°F"}
